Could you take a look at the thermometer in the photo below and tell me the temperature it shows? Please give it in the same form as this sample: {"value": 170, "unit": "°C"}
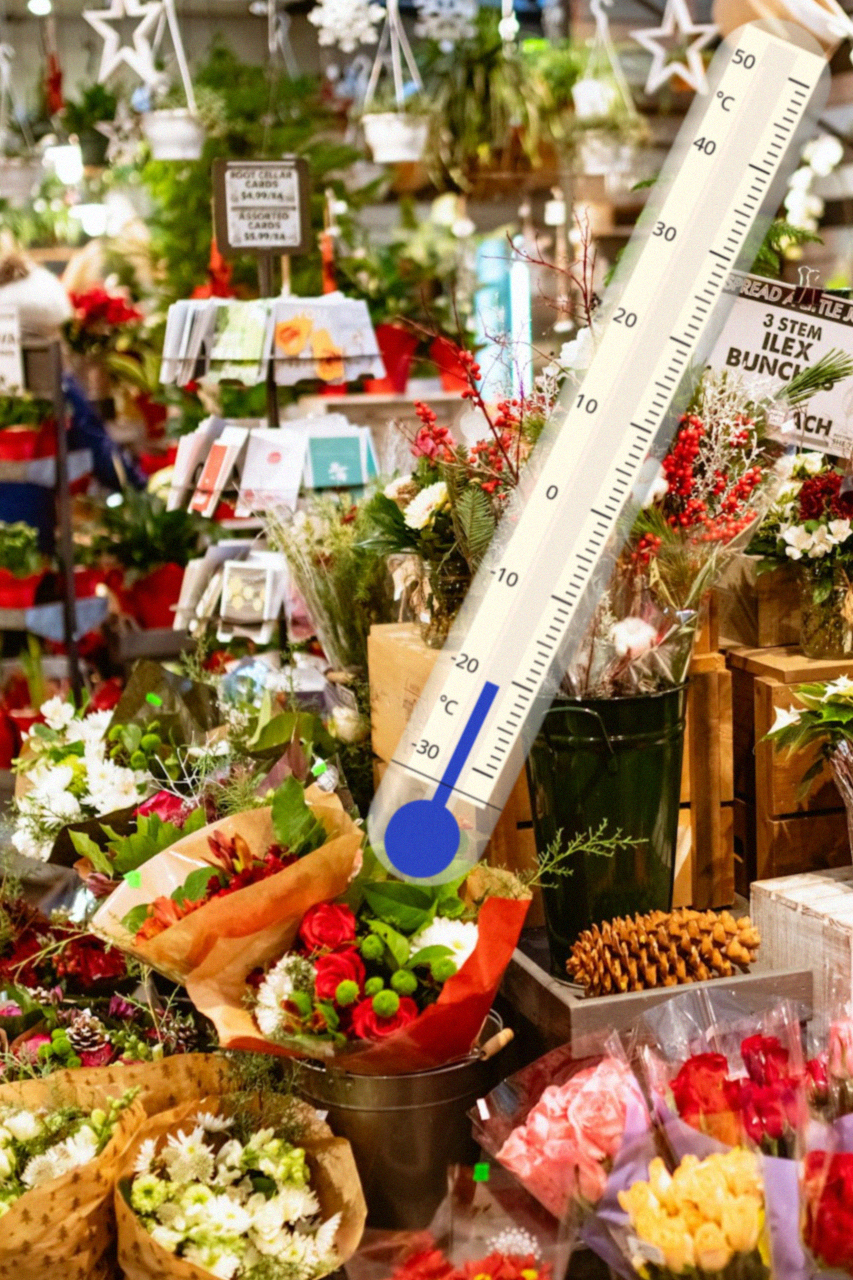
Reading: {"value": -21, "unit": "°C"}
